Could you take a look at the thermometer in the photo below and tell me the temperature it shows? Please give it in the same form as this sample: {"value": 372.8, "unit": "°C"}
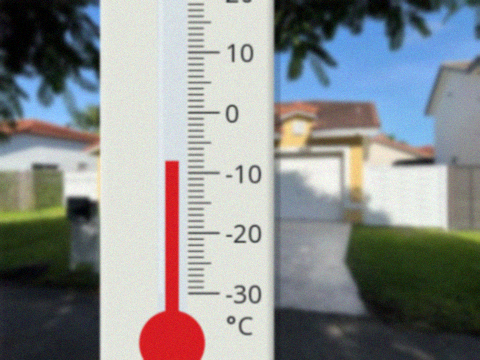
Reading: {"value": -8, "unit": "°C"}
